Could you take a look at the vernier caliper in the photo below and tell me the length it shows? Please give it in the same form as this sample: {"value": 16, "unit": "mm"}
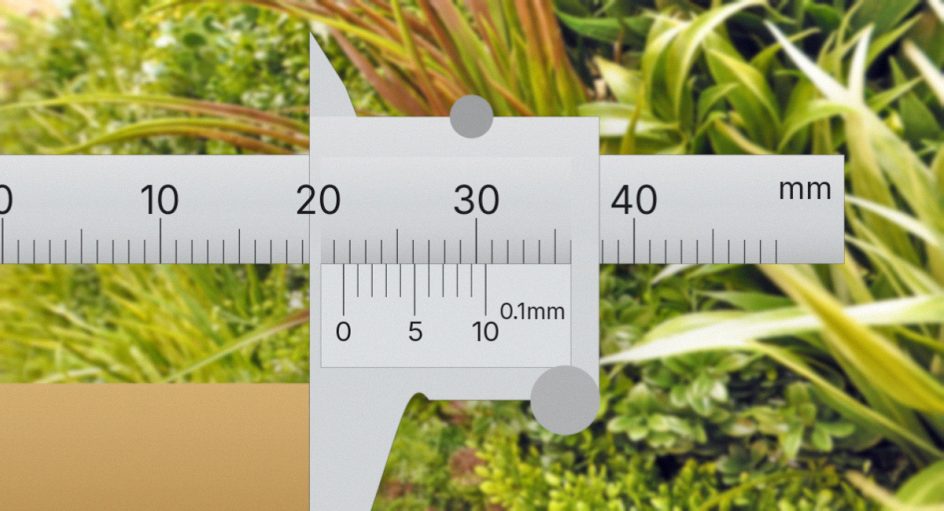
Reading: {"value": 21.6, "unit": "mm"}
